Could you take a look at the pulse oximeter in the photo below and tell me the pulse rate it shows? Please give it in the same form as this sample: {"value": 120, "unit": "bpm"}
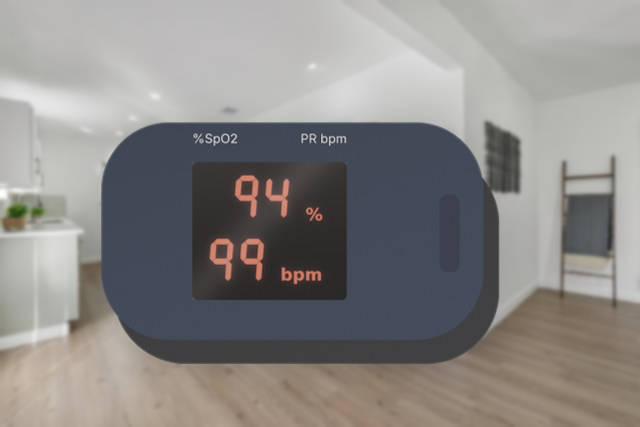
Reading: {"value": 99, "unit": "bpm"}
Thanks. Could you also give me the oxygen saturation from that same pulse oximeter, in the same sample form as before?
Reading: {"value": 94, "unit": "%"}
